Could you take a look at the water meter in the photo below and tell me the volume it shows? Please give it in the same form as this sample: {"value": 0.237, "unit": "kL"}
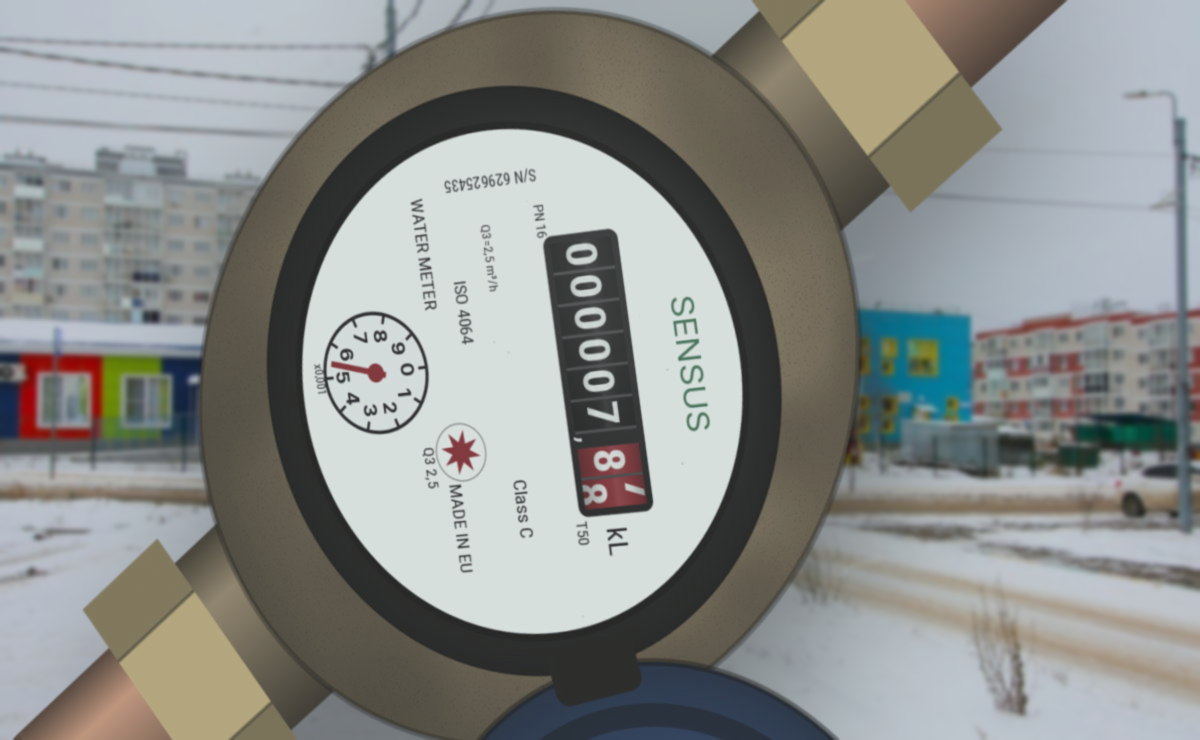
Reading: {"value": 7.875, "unit": "kL"}
